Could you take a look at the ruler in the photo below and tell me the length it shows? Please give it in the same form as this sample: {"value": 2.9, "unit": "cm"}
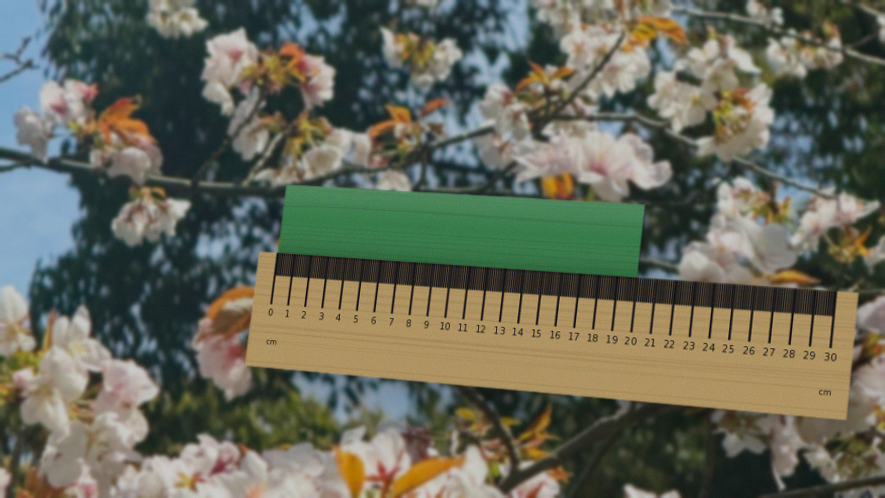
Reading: {"value": 20, "unit": "cm"}
